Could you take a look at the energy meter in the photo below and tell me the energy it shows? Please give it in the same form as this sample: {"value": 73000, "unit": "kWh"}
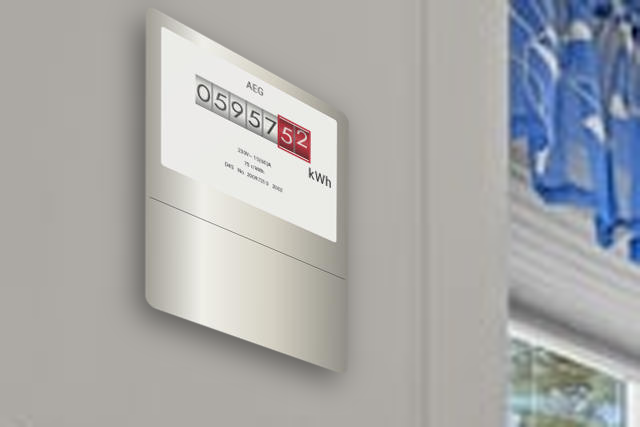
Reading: {"value": 5957.52, "unit": "kWh"}
